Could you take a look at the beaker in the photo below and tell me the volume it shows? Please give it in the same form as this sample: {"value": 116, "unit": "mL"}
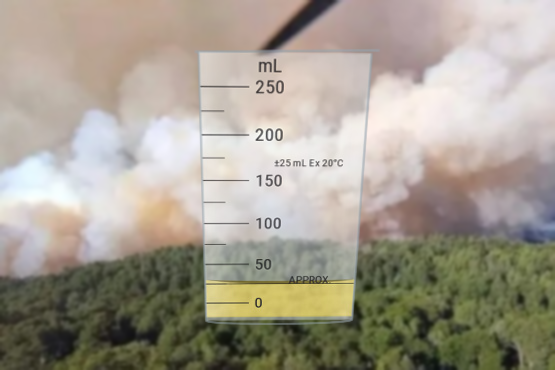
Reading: {"value": 25, "unit": "mL"}
